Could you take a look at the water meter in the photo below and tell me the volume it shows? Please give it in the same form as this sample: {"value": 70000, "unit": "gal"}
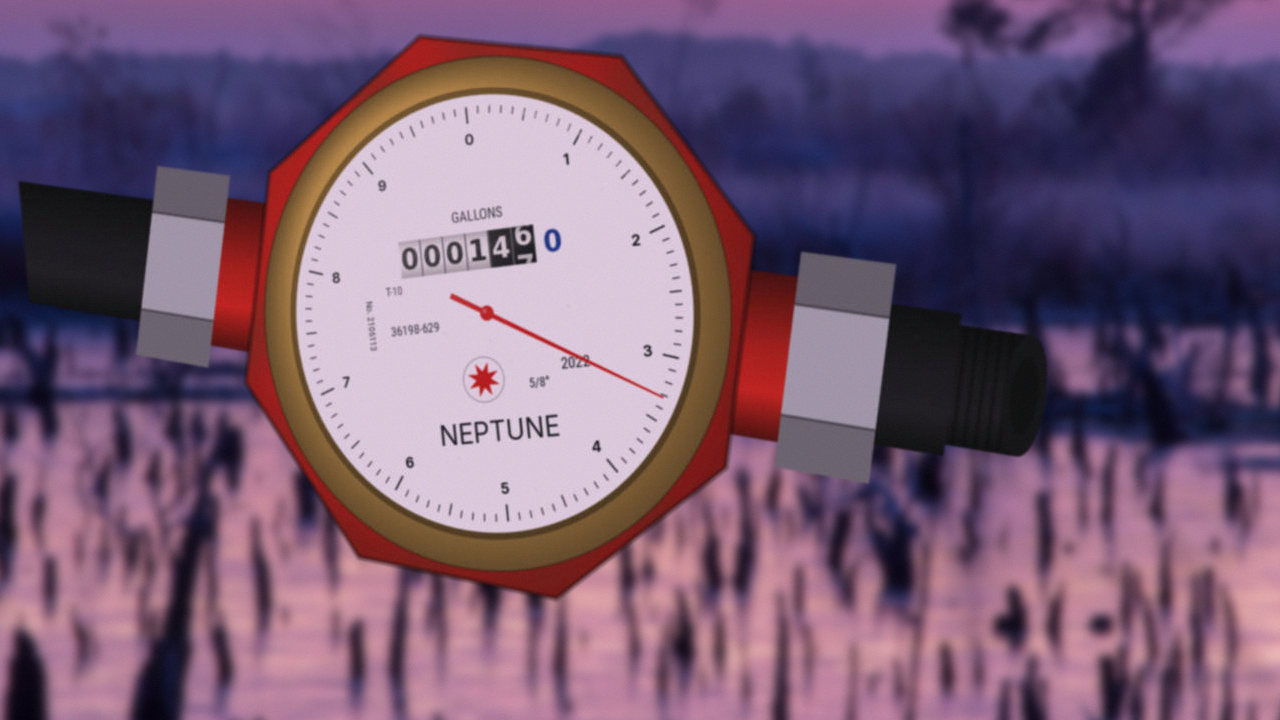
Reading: {"value": 1463.3, "unit": "gal"}
